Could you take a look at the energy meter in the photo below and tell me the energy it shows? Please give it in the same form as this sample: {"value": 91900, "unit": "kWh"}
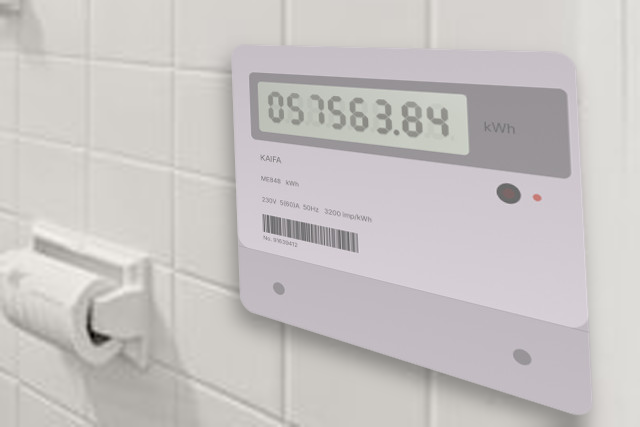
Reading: {"value": 57563.84, "unit": "kWh"}
